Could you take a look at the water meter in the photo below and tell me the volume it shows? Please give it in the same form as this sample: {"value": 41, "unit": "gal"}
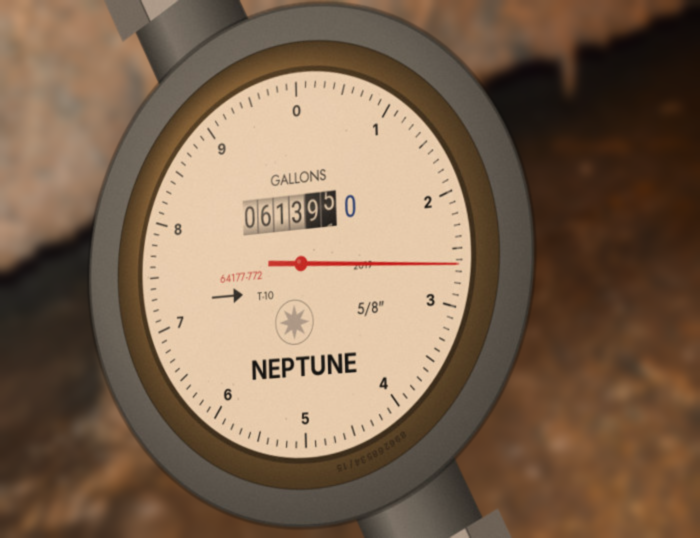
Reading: {"value": 613952.6, "unit": "gal"}
